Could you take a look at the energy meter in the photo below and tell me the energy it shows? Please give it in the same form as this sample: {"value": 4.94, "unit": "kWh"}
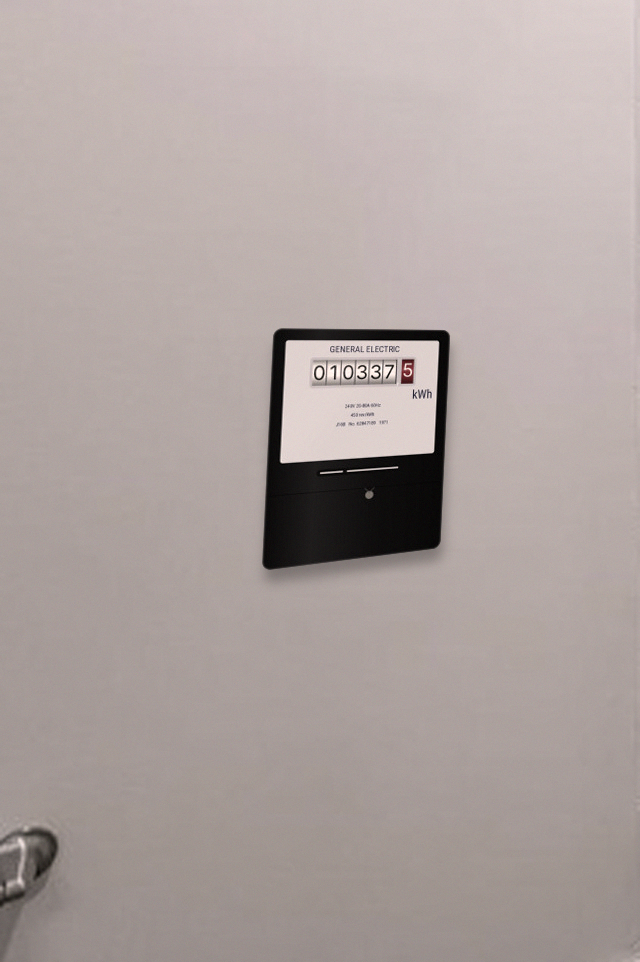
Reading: {"value": 10337.5, "unit": "kWh"}
